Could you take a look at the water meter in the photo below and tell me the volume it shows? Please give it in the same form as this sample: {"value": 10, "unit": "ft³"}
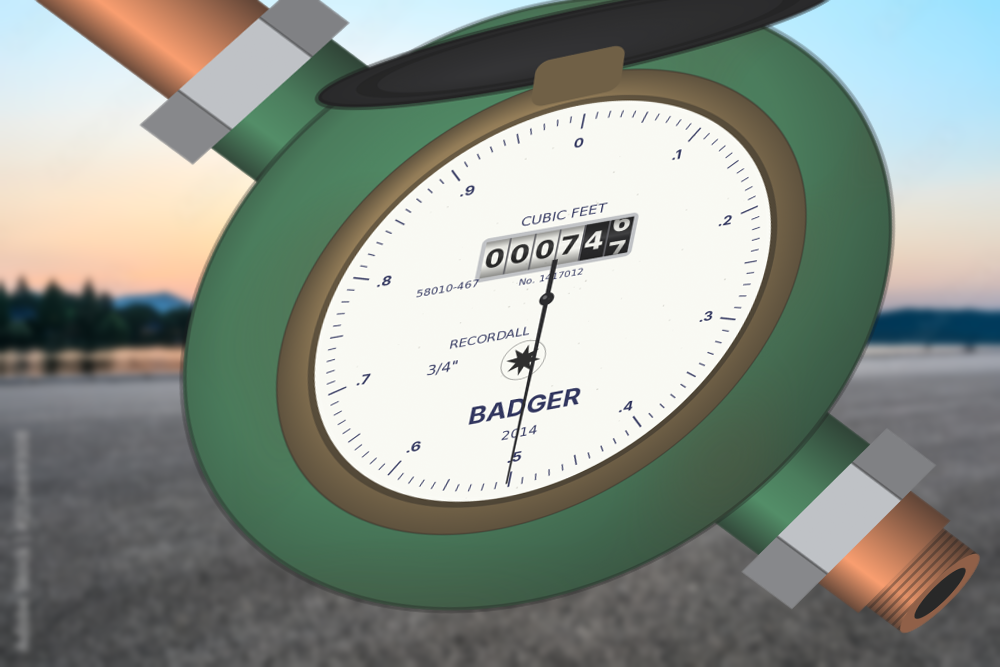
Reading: {"value": 746.50, "unit": "ft³"}
